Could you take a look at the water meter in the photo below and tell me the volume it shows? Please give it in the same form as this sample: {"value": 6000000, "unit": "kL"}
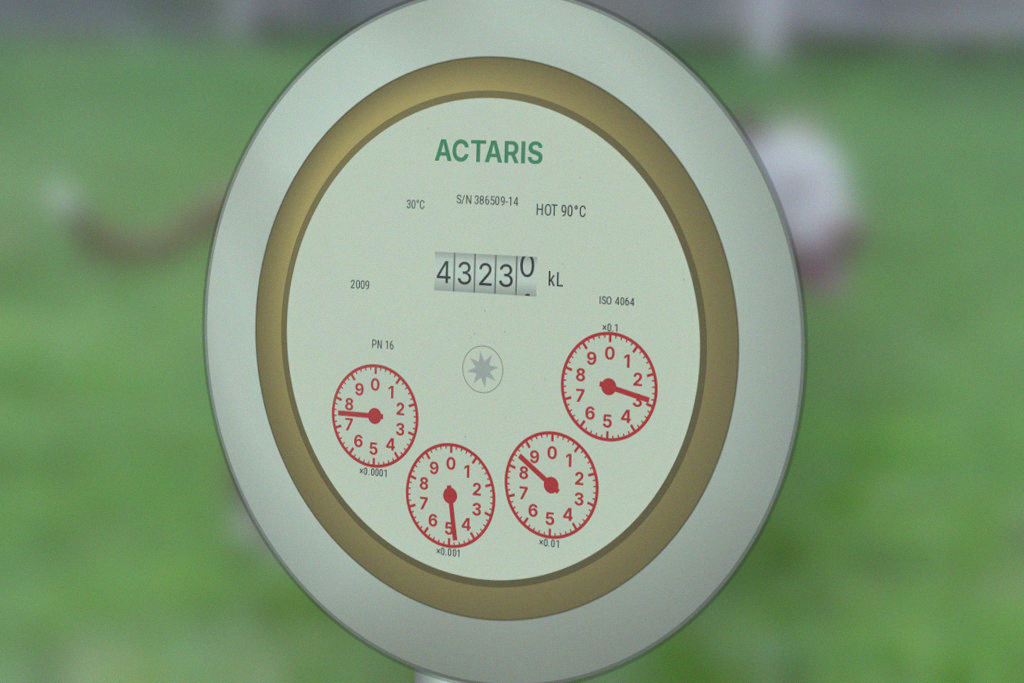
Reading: {"value": 43230.2847, "unit": "kL"}
